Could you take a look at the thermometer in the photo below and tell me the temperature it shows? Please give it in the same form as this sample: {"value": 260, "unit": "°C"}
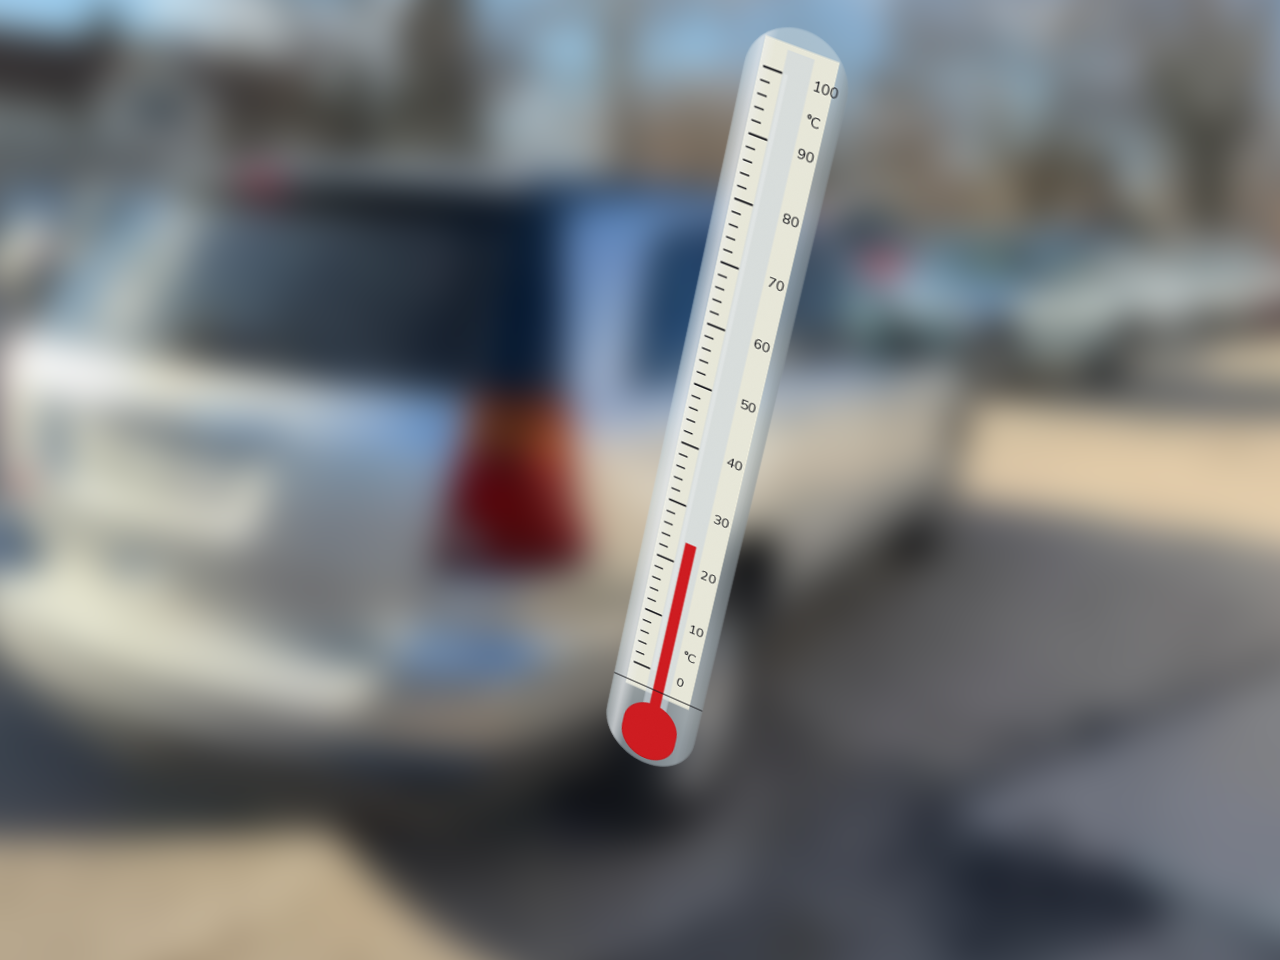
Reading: {"value": 24, "unit": "°C"}
